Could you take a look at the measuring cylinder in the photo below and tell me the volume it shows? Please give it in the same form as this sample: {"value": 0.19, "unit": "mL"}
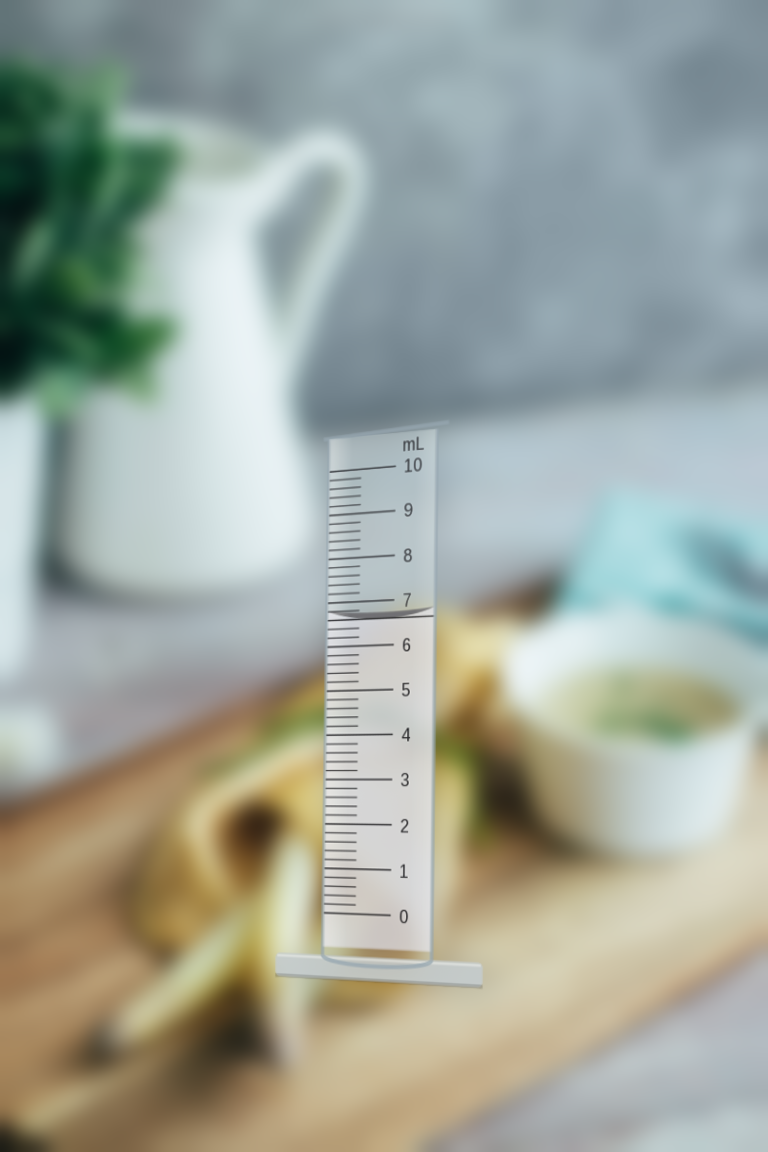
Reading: {"value": 6.6, "unit": "mL"}
